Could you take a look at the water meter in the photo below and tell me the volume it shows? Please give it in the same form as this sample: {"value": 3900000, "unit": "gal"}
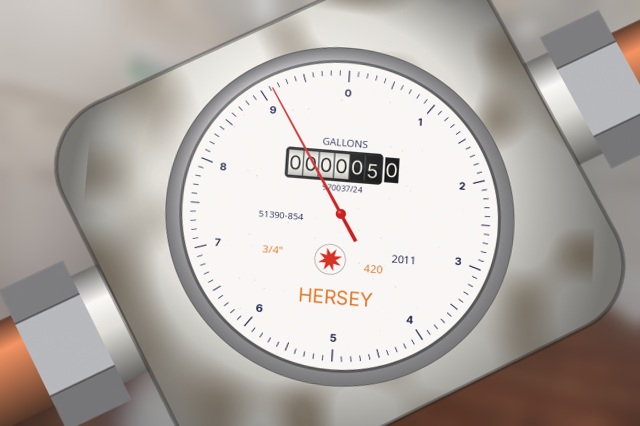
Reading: {"value": 49.1, "unit": "gal"}
